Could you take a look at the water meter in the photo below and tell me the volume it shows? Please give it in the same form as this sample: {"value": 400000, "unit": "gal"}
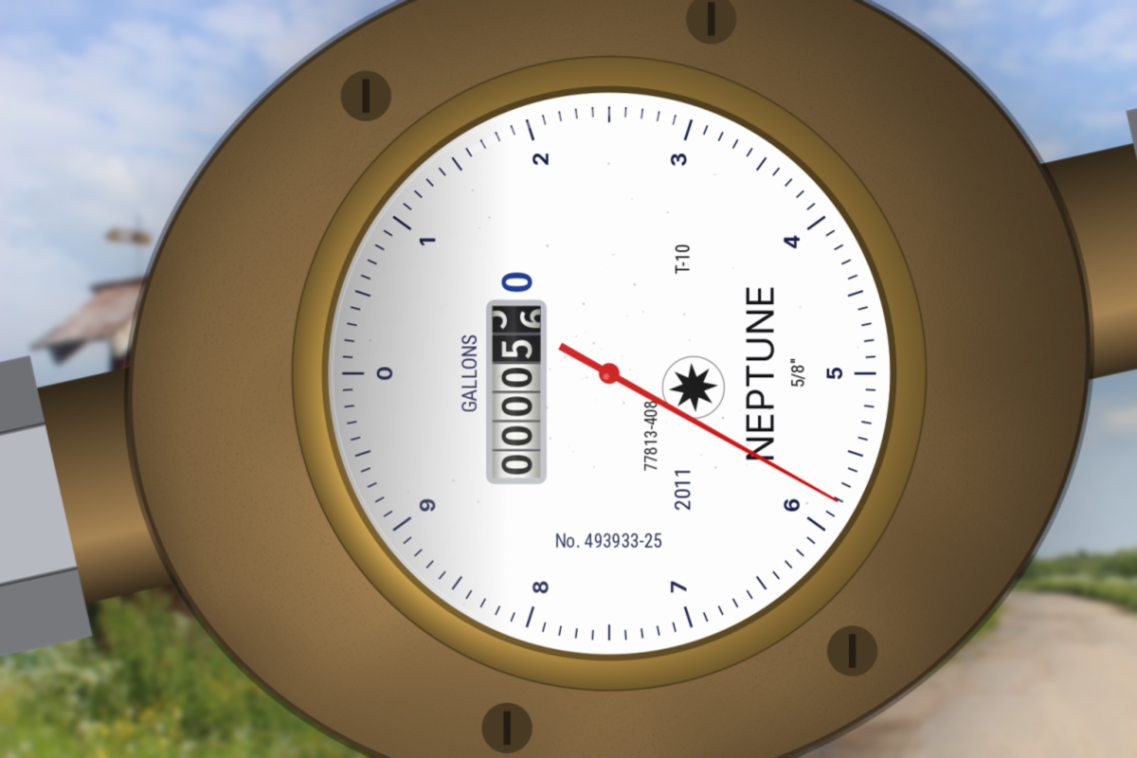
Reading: {"value": 555.8, "unit": "gal"}
